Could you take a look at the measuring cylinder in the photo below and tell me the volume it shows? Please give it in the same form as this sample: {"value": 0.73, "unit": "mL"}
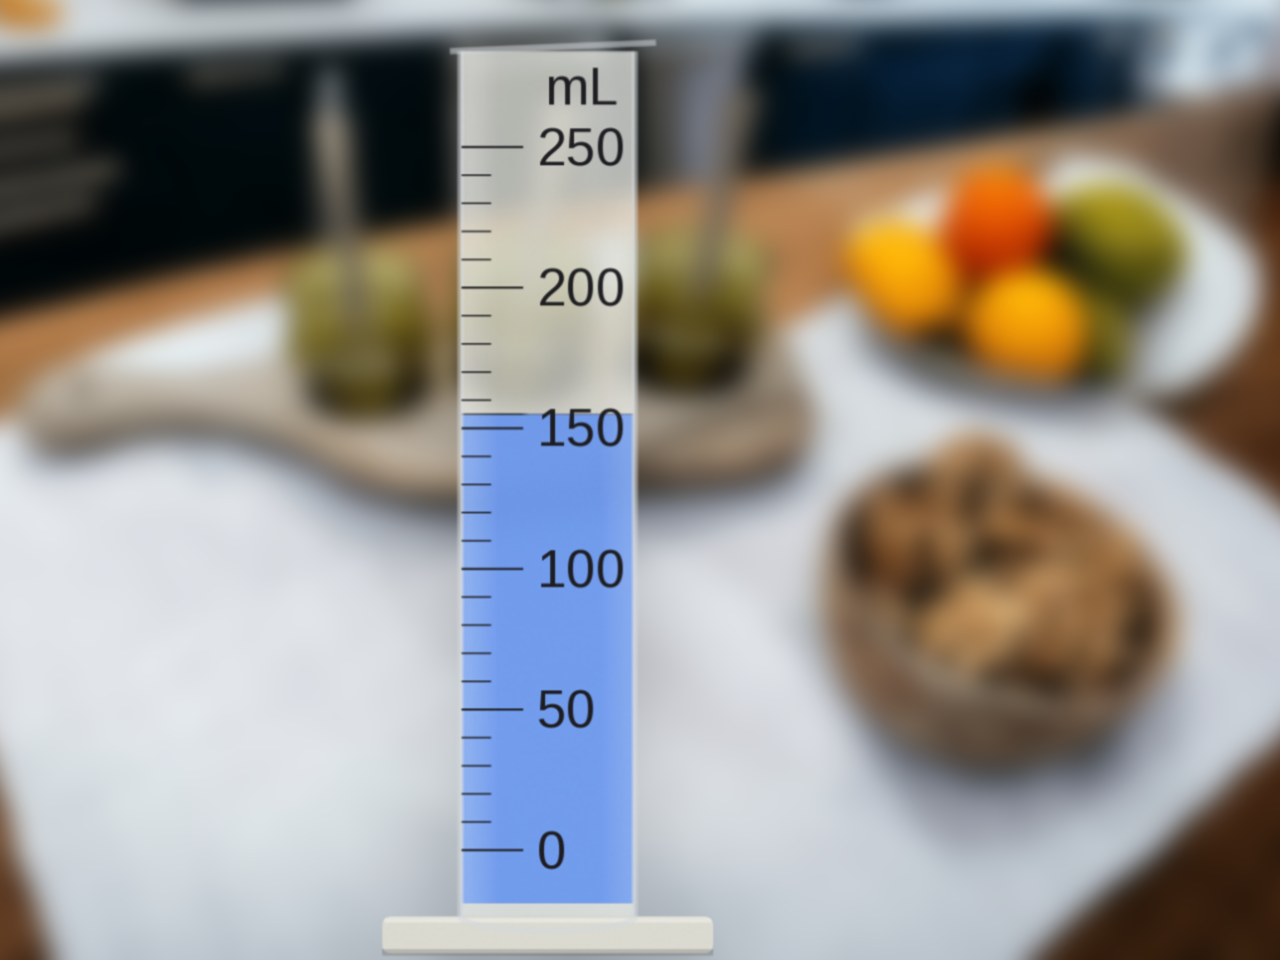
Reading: {"value": 155, "unit": "mL"}
